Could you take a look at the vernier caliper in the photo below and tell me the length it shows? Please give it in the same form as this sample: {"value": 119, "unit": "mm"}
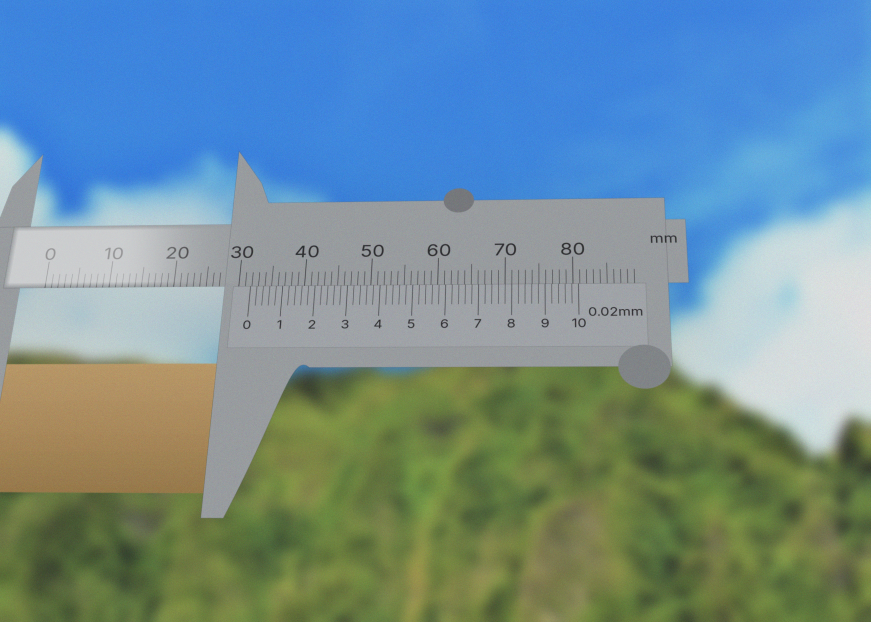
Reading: {"value": 31.8, "unit": "mm"}
